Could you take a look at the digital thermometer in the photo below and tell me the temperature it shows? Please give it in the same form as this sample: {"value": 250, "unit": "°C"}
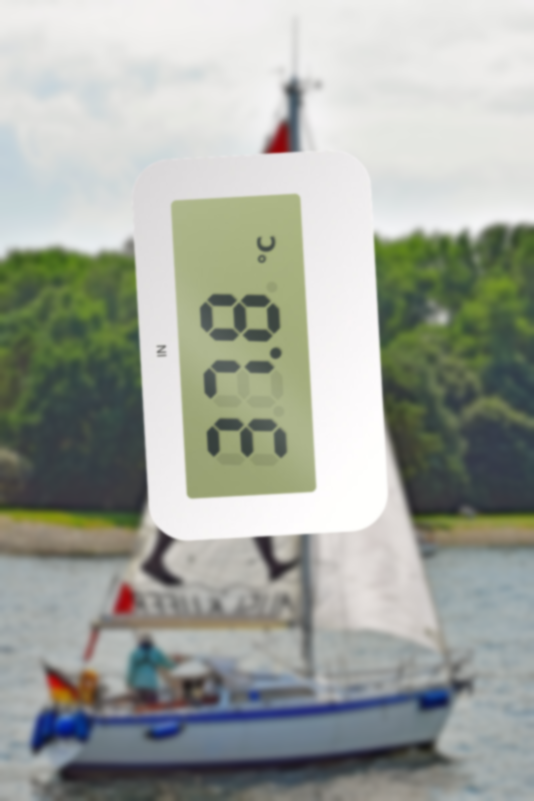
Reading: {"value": 37.8, "unit": "°C"}
